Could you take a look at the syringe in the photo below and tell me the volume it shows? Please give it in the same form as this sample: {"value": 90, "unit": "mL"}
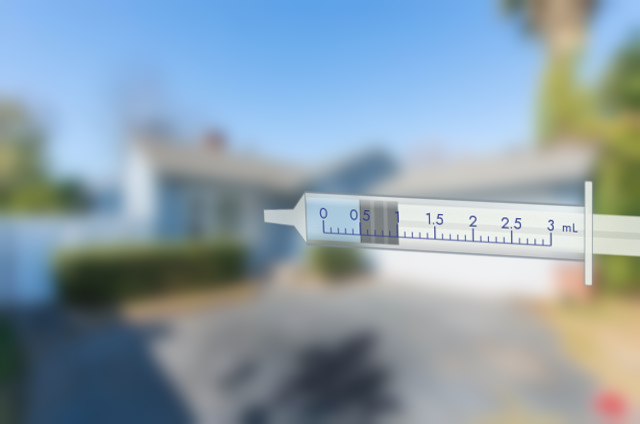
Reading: {"value": 0.5, "unit": "mL"}
